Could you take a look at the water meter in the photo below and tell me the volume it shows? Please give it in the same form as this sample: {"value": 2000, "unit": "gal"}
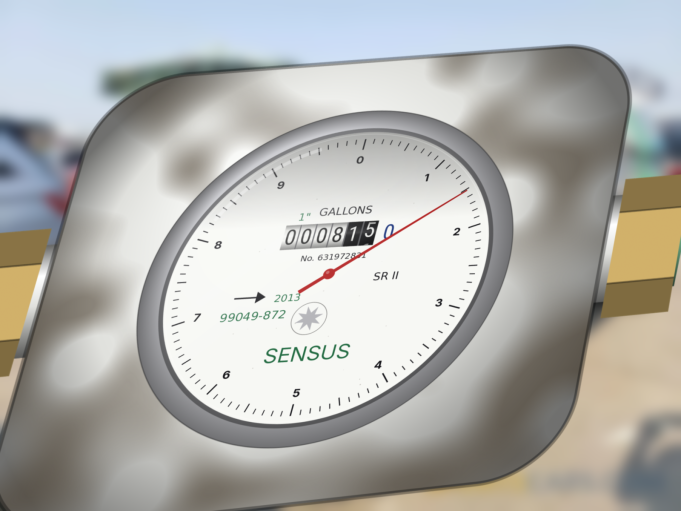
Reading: {"value": 8151.5, "unit": "gal"}
